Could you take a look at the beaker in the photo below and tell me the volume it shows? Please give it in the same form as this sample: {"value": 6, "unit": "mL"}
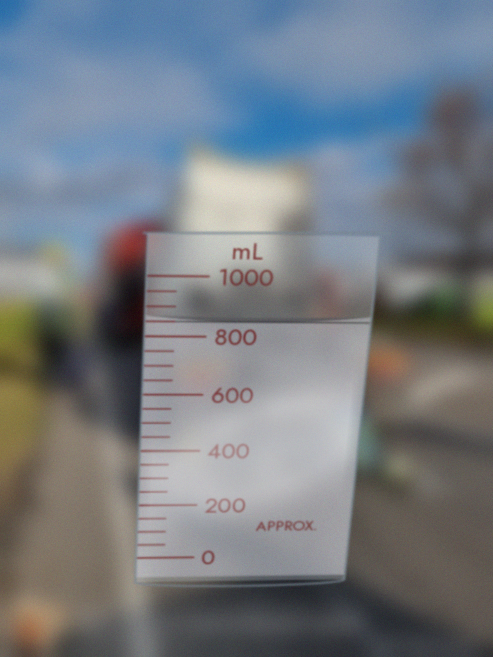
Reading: {"value": 850, "unit": "mL"}
